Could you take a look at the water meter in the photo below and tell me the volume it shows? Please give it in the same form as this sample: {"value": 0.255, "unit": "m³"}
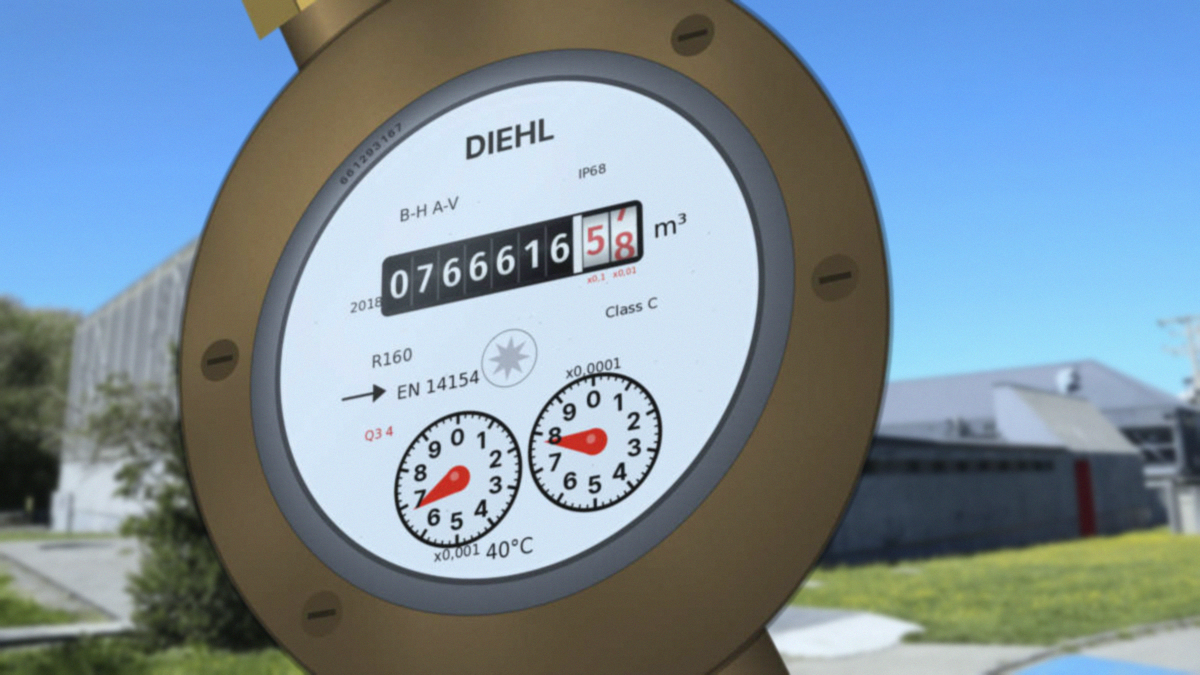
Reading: {"value": 766616.5767, "unit": "m³"}
